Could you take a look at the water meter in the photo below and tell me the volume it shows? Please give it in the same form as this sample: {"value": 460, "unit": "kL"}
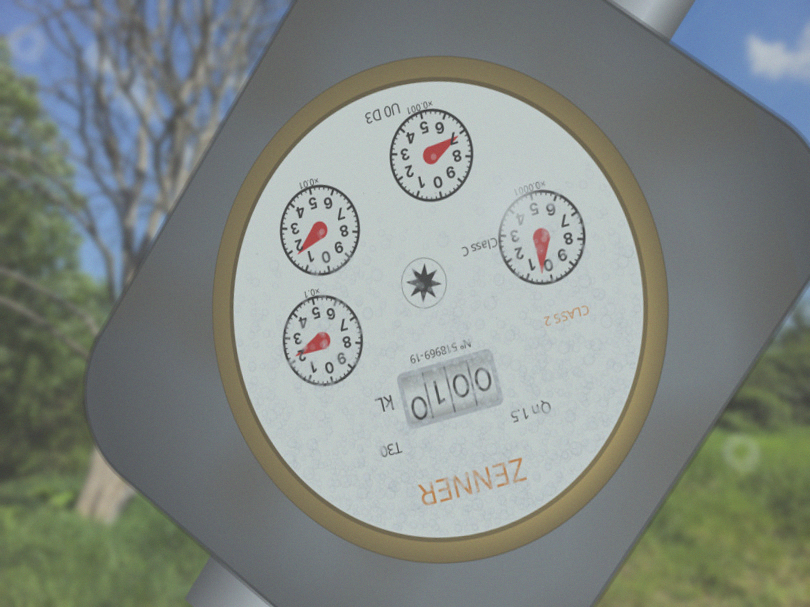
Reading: {"value": 10.2170, "unit": "kL"}
